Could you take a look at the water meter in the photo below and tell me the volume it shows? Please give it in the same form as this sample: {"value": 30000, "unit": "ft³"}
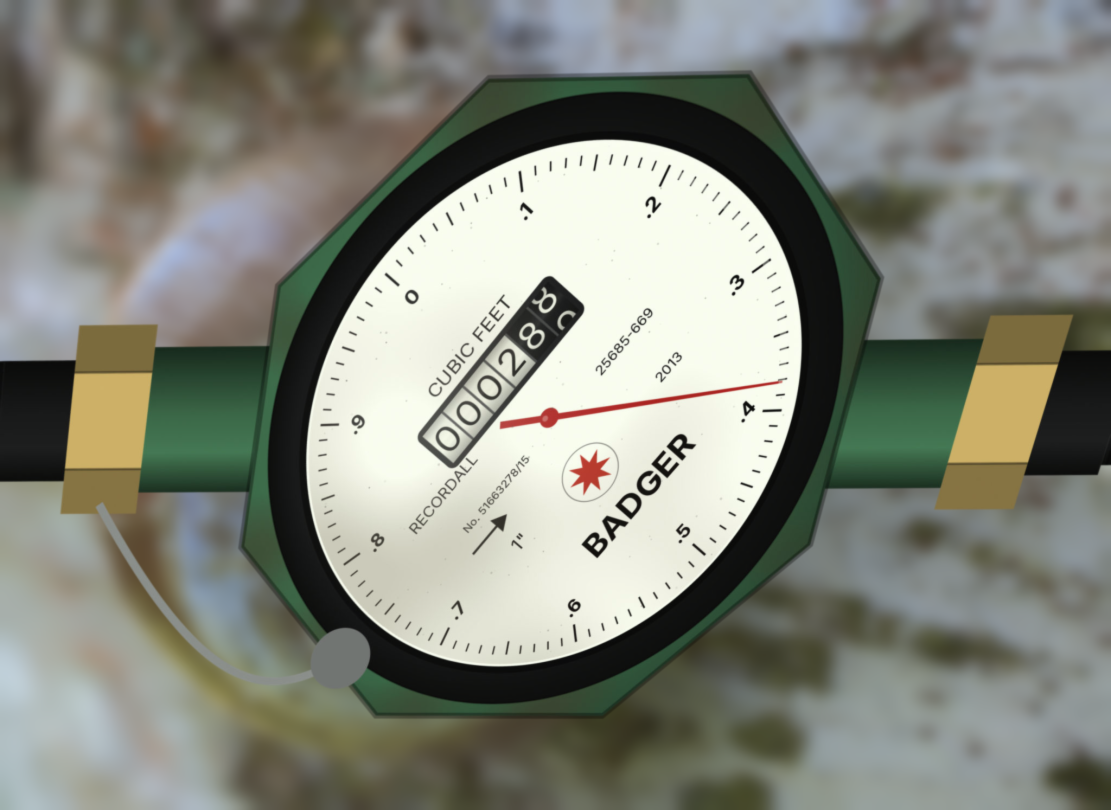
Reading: {"value": 288.38, "unit": "ft³"}
